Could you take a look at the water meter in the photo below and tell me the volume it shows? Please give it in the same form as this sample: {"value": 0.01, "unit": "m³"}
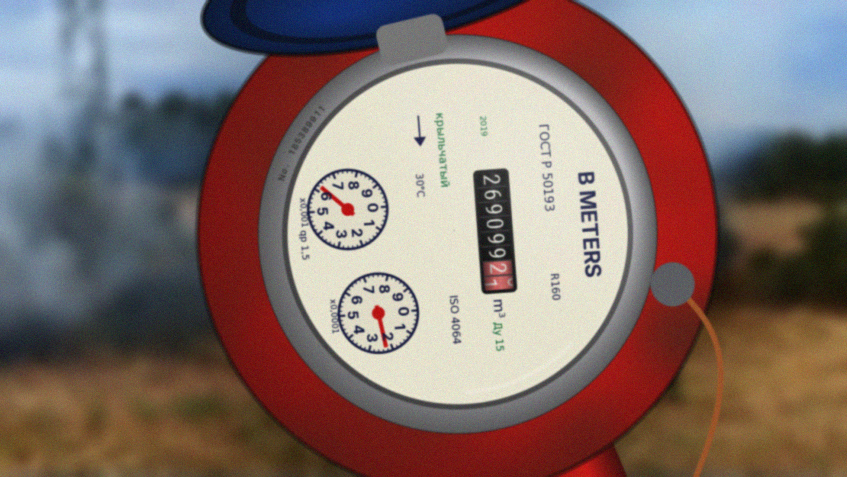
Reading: {"value": 269099.2062, "unit": "m³"}
